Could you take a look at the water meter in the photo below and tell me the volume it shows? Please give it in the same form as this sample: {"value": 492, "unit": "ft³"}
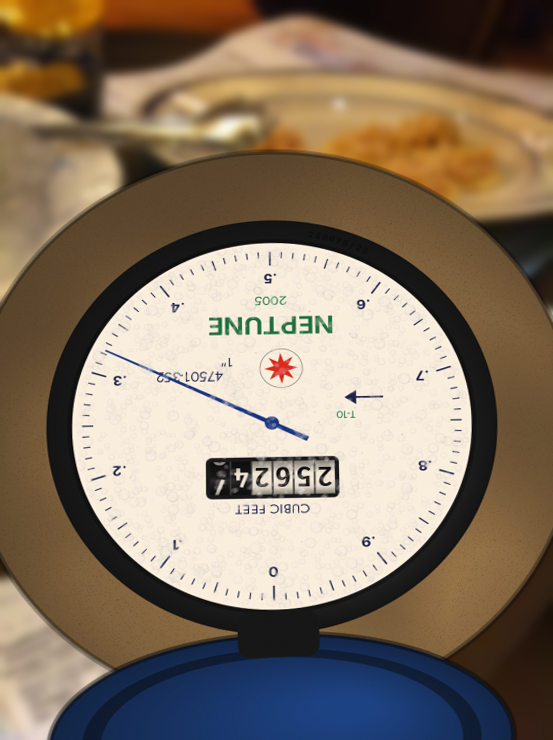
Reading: {"value": 256247.32, "unit": "ft³"}
